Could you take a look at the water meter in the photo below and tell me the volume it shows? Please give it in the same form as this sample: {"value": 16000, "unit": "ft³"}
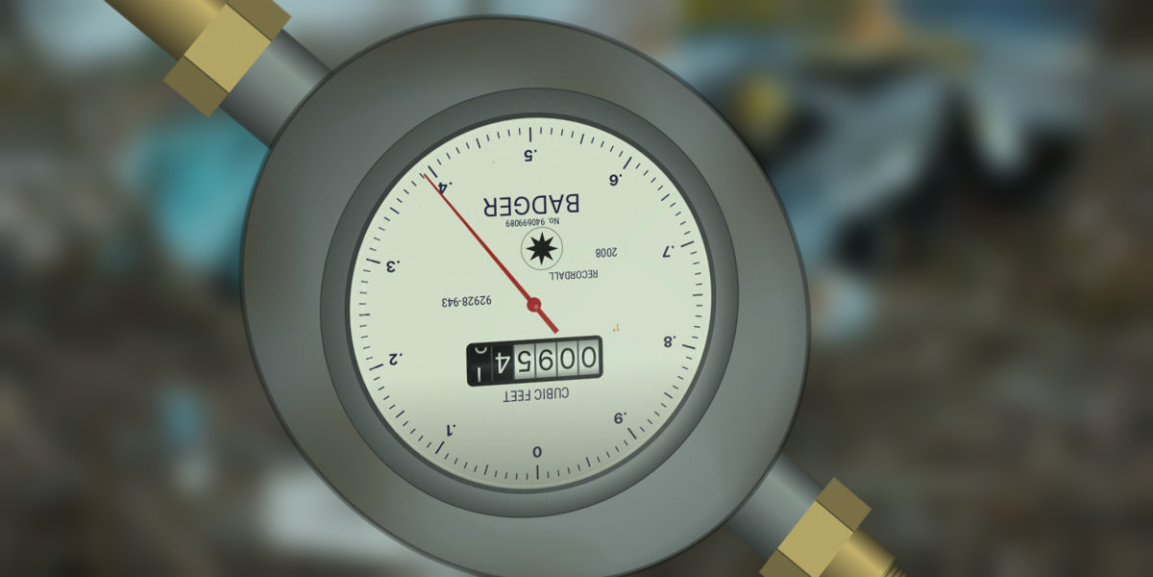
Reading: {"value": 9541.39, "unit": "ft³"}
